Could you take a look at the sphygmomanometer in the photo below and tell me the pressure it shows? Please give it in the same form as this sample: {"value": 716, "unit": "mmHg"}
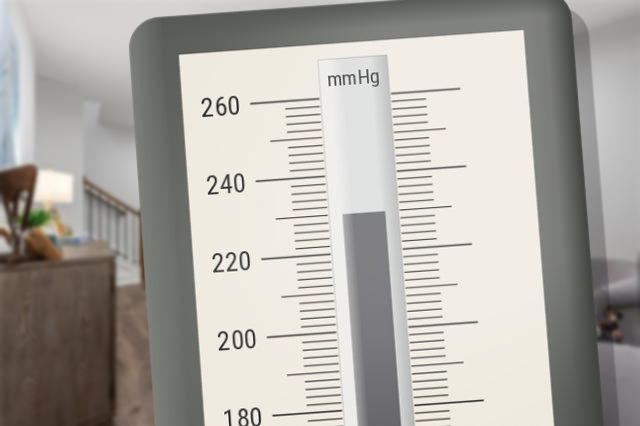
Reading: {"value": 230, "unit": "mmHg"}
